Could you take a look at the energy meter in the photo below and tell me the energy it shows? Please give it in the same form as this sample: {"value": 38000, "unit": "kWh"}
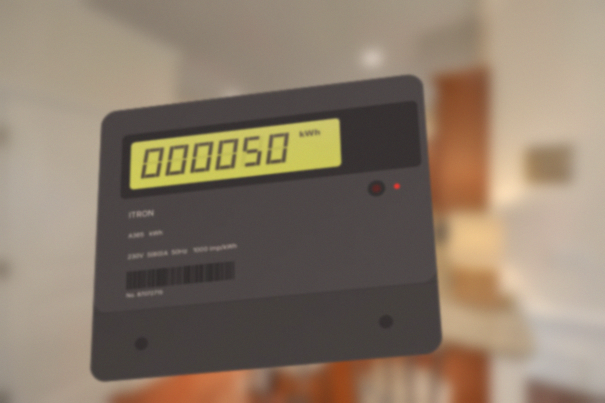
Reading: {"value": 50, "unit": "kWh"}
